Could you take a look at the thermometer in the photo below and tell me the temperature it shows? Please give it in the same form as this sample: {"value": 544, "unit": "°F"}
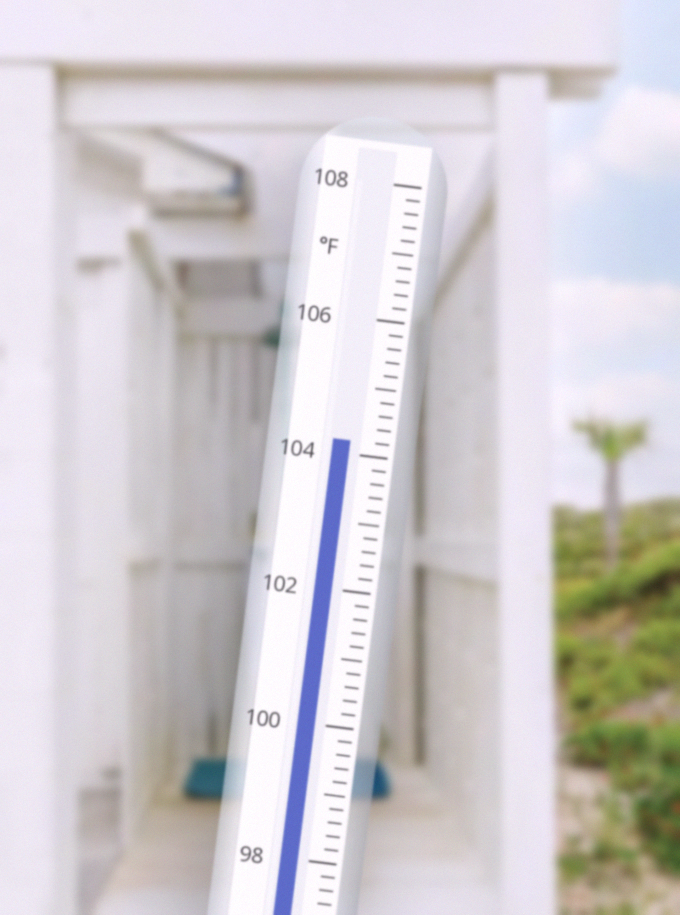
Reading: {"value": 104.2, "unit": "°F"}
